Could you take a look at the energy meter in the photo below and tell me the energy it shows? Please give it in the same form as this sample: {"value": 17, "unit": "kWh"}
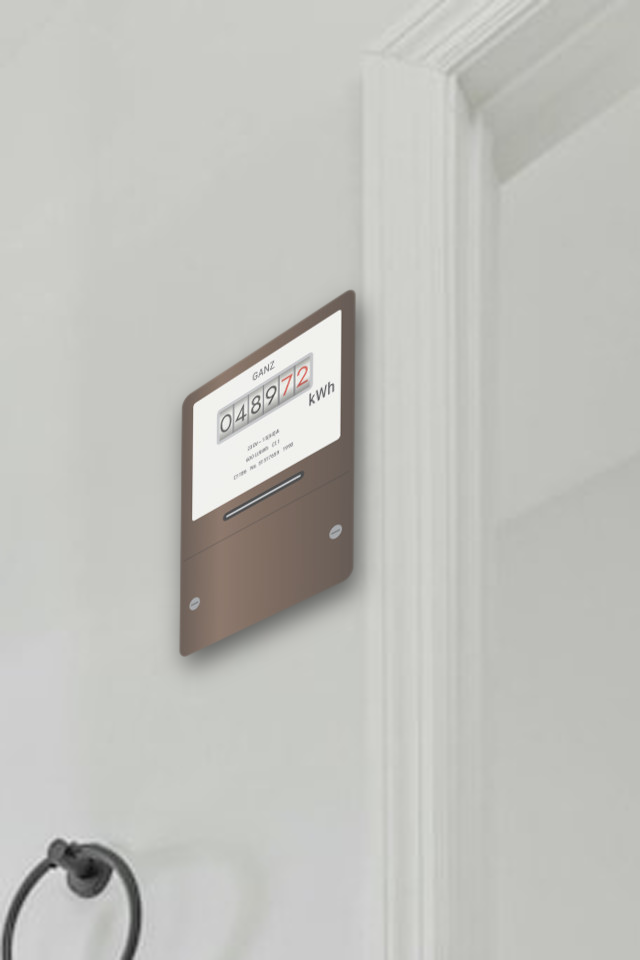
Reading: {"value": 489.72, "unit": "kWh"}
